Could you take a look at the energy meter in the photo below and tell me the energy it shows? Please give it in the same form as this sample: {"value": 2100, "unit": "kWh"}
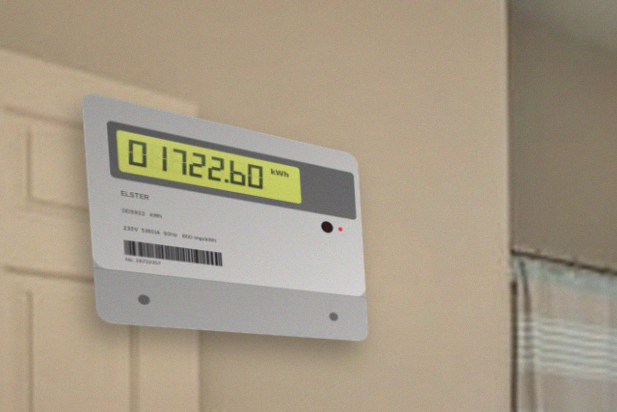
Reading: {"value": 1722.60, "unit": "kWh"}
